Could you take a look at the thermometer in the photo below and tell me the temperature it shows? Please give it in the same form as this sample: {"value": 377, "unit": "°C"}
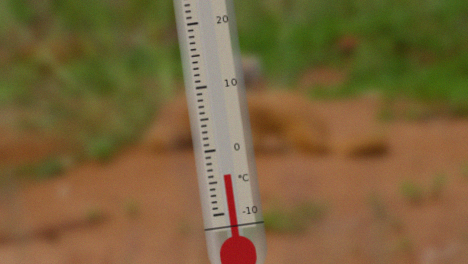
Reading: {"value": -4, "unit": "°C"}
